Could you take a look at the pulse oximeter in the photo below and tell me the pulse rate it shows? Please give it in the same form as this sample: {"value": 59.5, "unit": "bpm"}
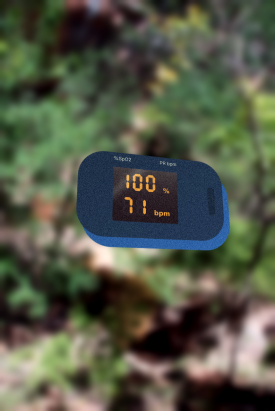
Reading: {"value": 71, "unit": "bpm"}
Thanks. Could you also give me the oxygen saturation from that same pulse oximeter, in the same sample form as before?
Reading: {"value": 100, "unit": "%"}
